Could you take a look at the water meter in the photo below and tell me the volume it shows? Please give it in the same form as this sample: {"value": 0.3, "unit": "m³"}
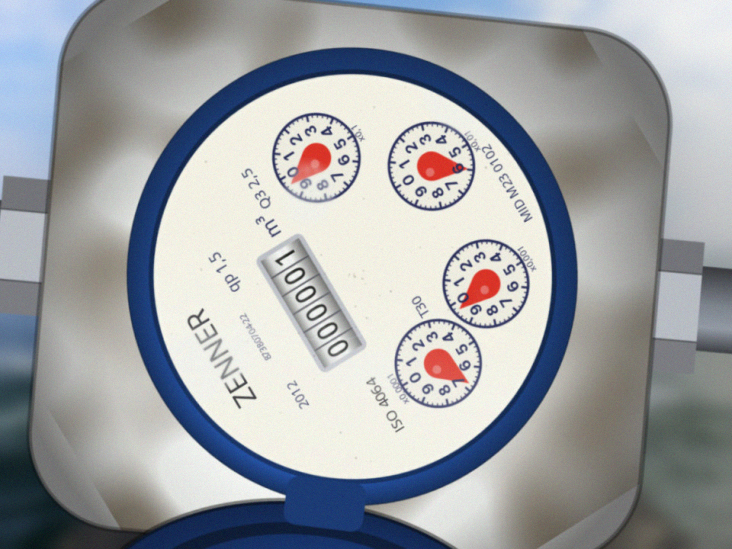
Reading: {"value": 0.9596, "unit": "m³"}
